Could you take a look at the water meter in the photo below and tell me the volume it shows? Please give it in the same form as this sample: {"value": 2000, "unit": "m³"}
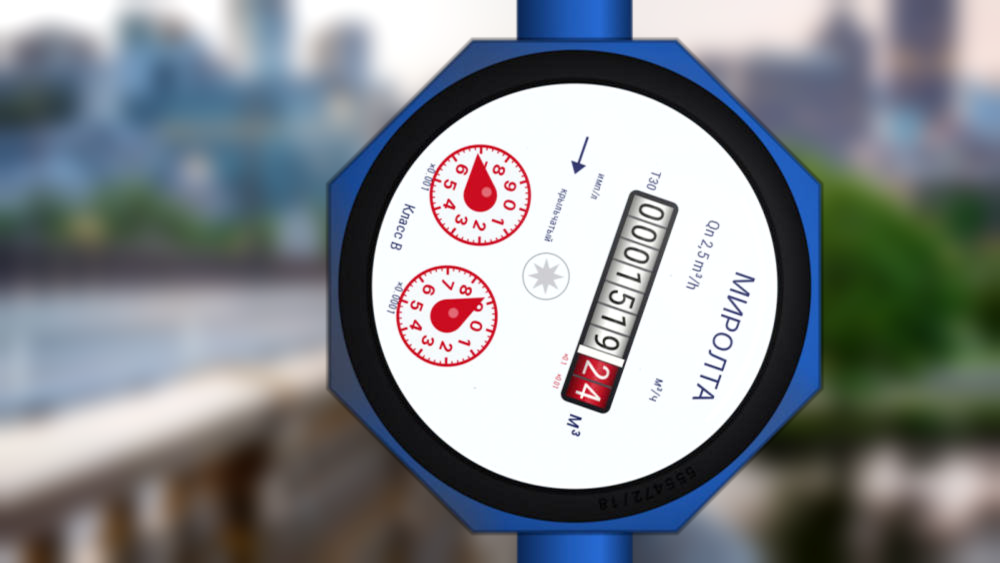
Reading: {"value": 1519.2468, "unit": "m³"}
